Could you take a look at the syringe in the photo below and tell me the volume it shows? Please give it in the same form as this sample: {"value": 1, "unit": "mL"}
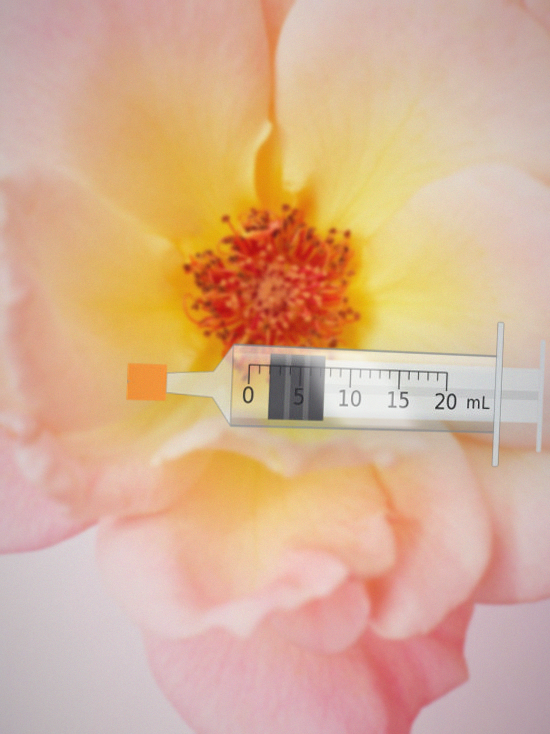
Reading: {"value": 2, "unit": "mL"}
